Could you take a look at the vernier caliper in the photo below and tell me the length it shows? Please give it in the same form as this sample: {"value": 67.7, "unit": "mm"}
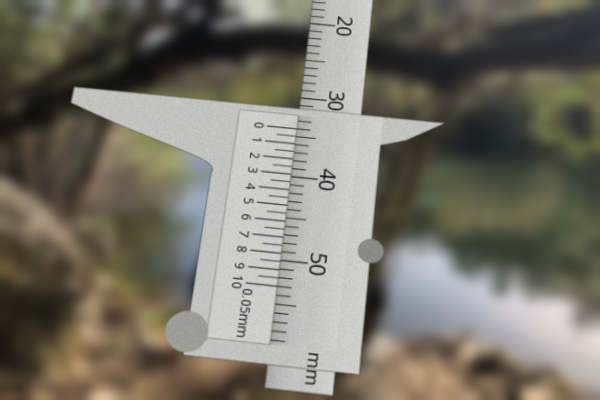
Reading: {"value": 34.0, "unit": "mm"}
